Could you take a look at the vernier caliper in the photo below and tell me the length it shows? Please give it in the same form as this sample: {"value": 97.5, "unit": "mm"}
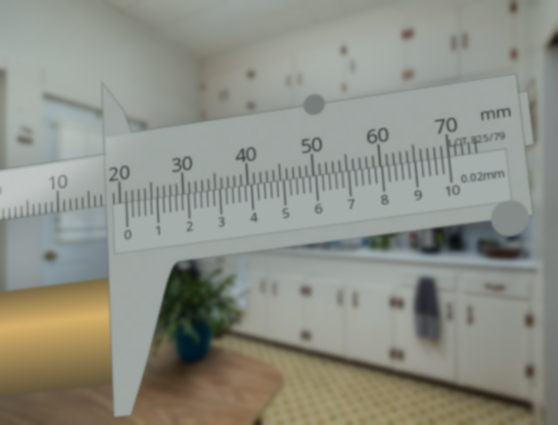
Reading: {"value": 21.0, "unit": "mm"}
